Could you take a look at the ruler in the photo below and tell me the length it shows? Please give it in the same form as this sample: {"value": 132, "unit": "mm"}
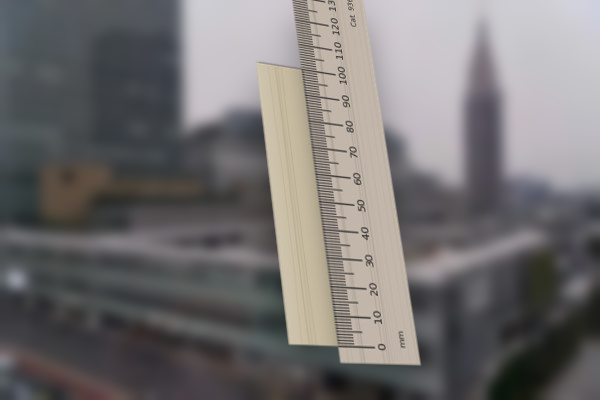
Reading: {"value": 100, "unit": "mm"}
